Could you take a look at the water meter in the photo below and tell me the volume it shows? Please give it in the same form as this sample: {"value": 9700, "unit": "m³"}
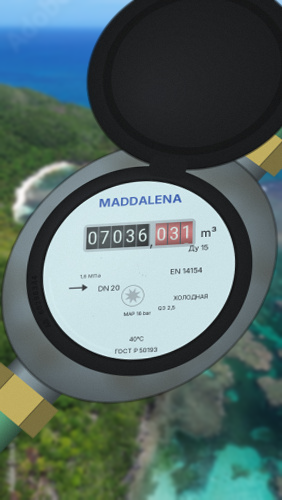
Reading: {"value": 7036.031, "unit": "m³"}
